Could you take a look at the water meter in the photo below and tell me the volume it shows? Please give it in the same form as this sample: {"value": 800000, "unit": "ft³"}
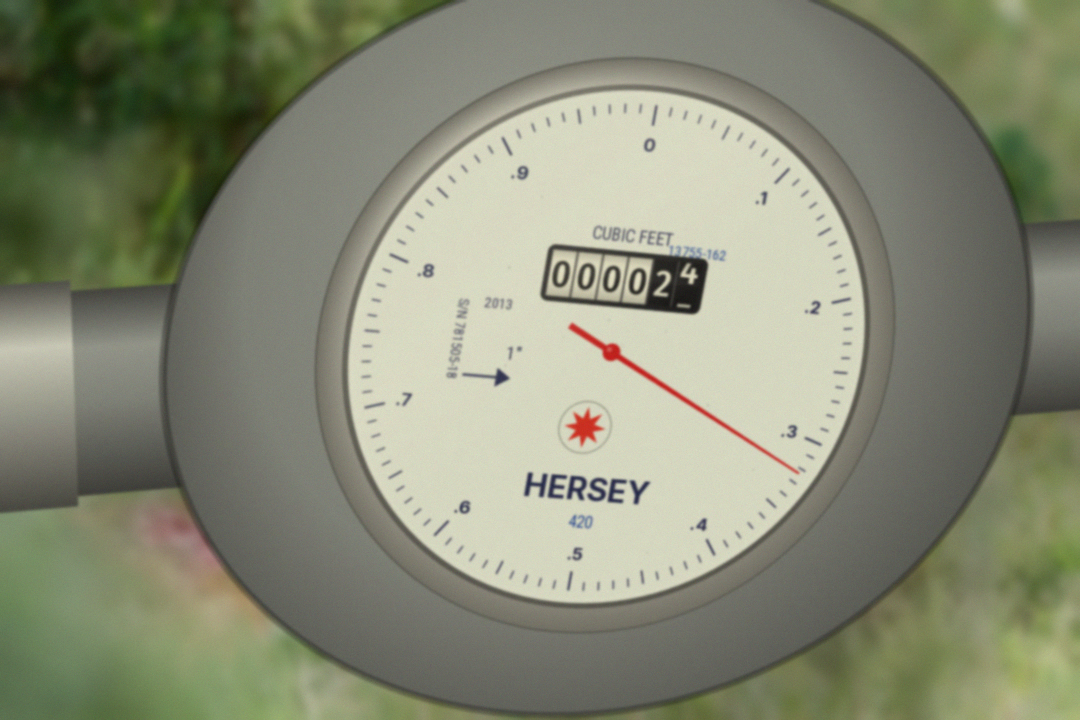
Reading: {"value": 24.32, "unit": "ft³"}
